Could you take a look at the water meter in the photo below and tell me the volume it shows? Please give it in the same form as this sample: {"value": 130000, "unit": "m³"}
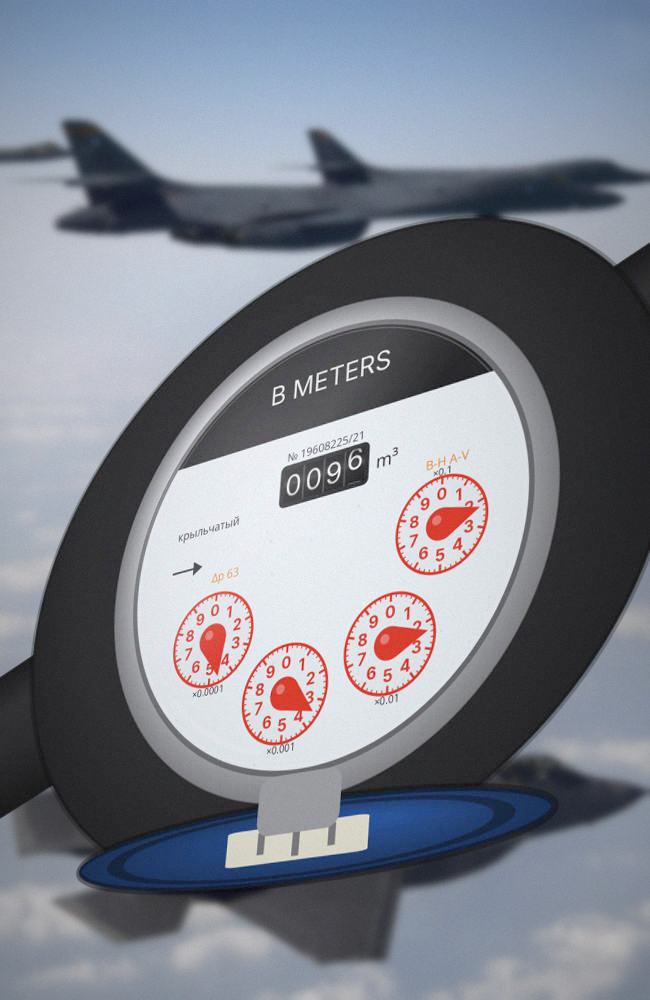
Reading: {"value": 96.2234, "unit": "m³"}
